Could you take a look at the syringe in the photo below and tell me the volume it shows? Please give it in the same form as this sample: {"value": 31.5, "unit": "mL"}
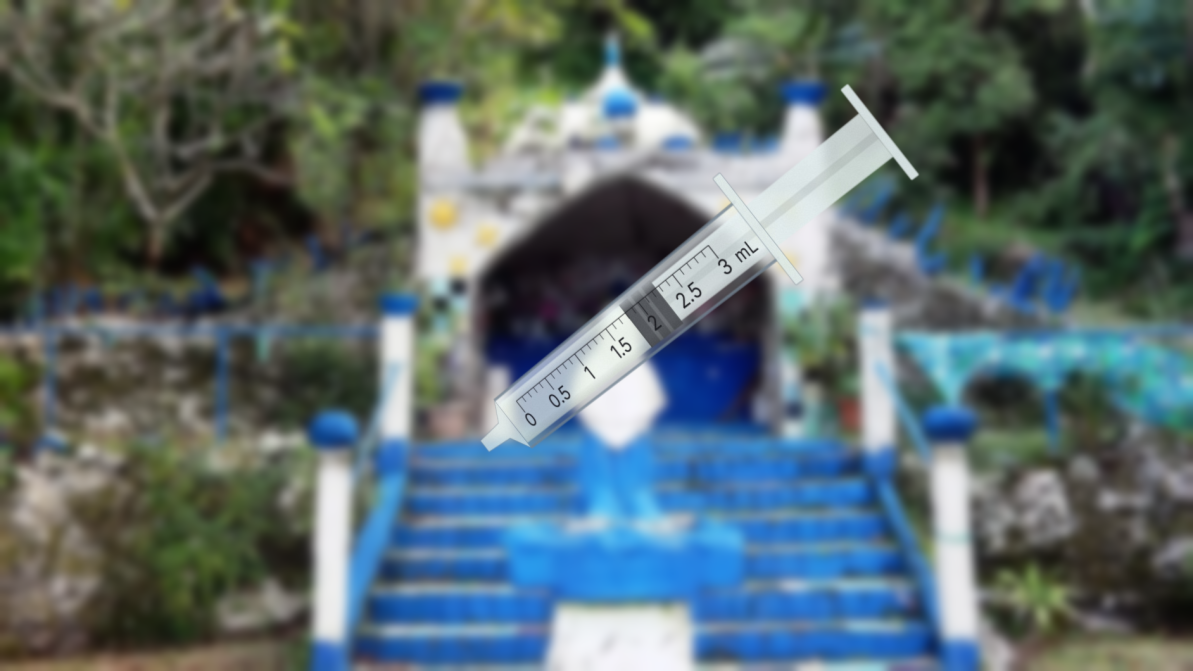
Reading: {"value": 1.8, "unit": "mL"}
